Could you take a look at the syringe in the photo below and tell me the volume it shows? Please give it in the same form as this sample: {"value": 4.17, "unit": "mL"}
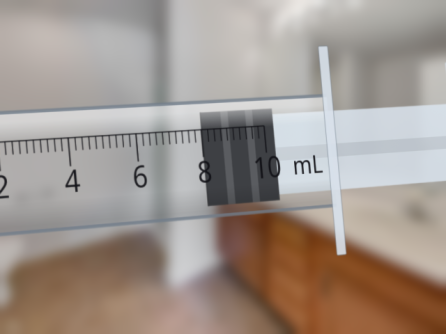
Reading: {"value": 8, "unit": "mL"}
